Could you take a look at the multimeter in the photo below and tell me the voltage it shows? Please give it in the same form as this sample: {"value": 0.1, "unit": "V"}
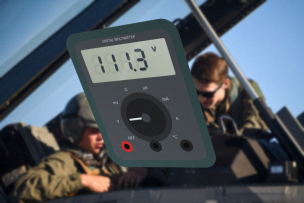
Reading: {"value": 111.3, "unit": "V"}
